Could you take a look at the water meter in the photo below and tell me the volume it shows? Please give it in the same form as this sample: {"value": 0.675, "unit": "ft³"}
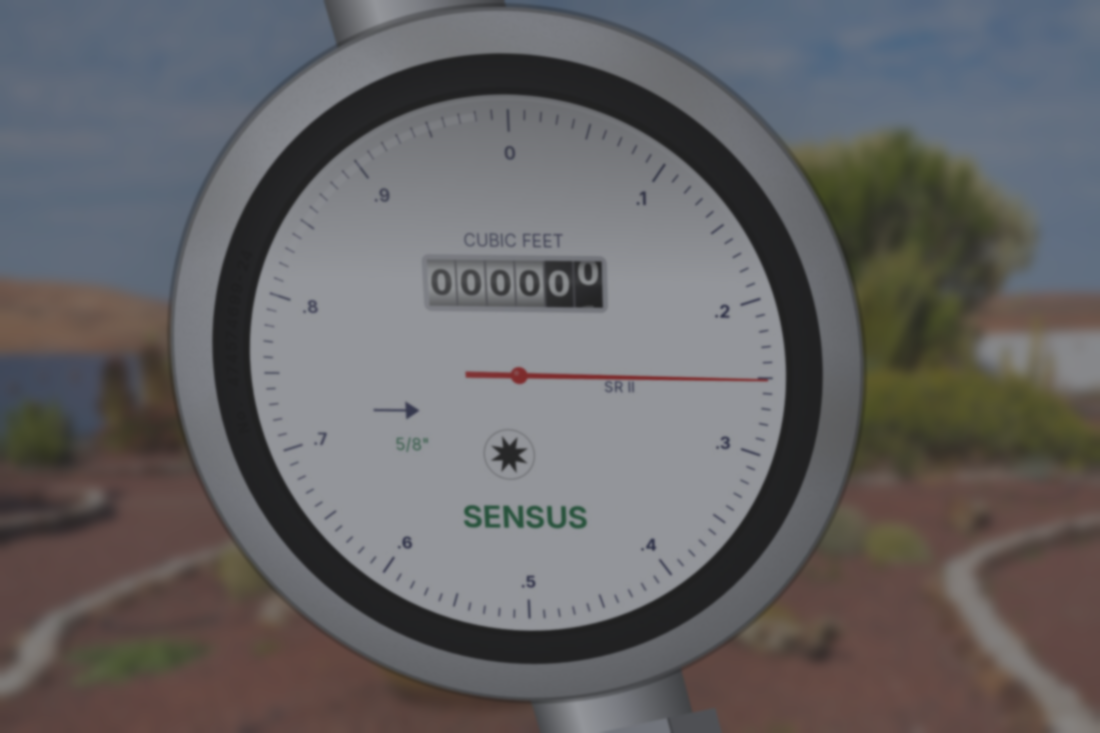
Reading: {"value": 0.25, "unit": "ft³"}
